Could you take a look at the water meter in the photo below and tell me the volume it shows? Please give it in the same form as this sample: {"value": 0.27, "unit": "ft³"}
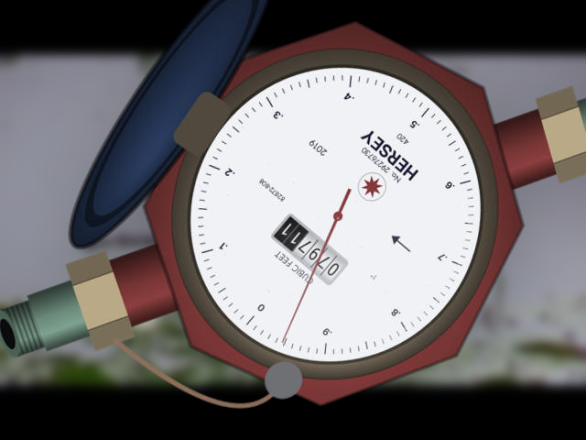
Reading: {"value": 79710.95, "unit": "ft³"}
